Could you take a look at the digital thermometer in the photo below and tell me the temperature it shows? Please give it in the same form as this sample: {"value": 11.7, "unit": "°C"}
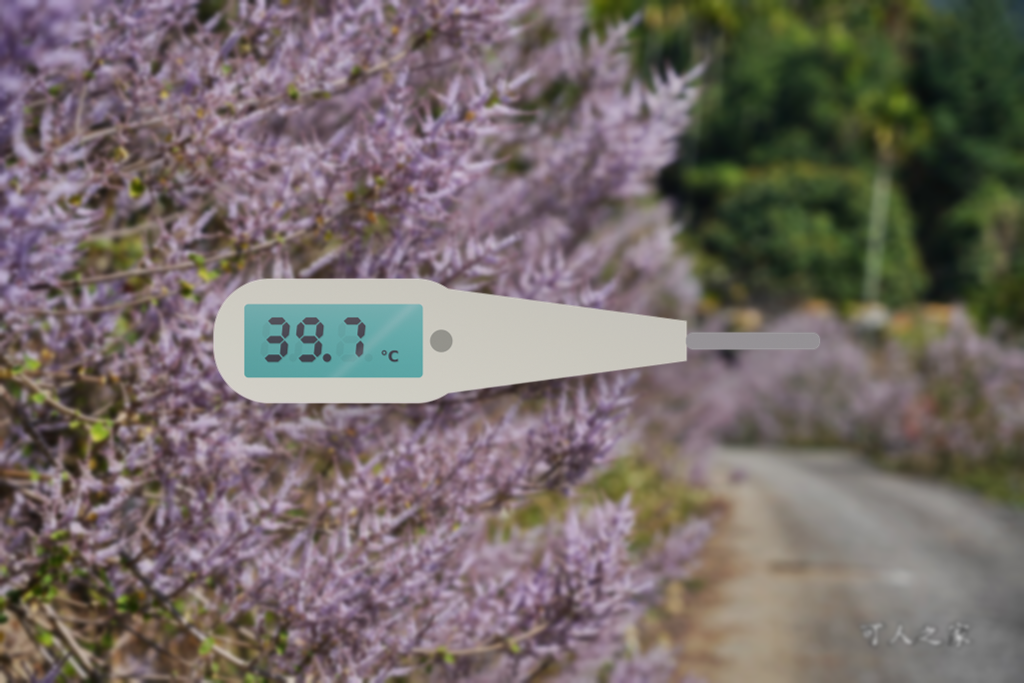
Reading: {"value": 39.7, "unit": "°C"}
